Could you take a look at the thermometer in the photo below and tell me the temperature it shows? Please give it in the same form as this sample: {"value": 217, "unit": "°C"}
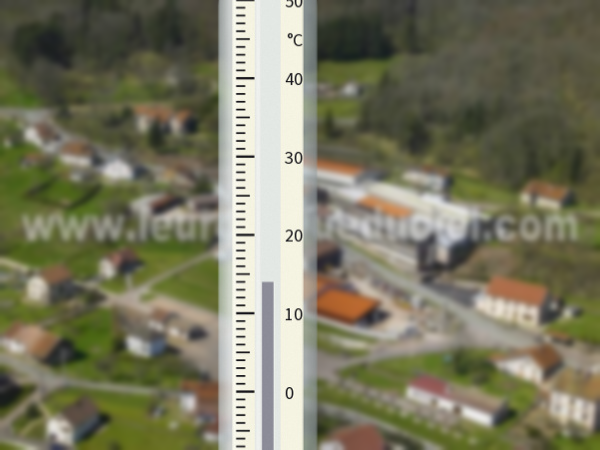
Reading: {"value": 14, "unit": "°C"}
